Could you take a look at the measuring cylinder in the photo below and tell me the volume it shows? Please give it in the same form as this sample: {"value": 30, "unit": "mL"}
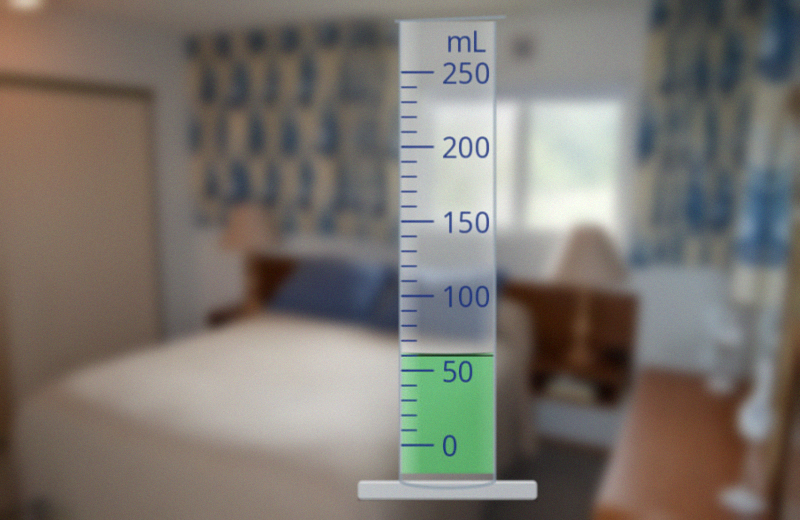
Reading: {"value": 60, "unit": "mL"}
